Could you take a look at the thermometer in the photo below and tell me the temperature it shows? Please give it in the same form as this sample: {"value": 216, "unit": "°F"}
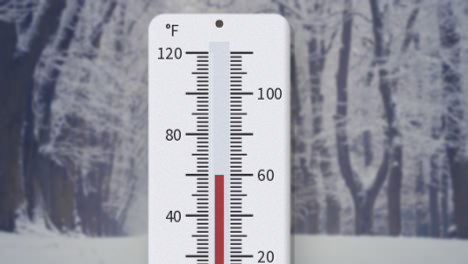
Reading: {"value": 60, "unit": "°F"}
